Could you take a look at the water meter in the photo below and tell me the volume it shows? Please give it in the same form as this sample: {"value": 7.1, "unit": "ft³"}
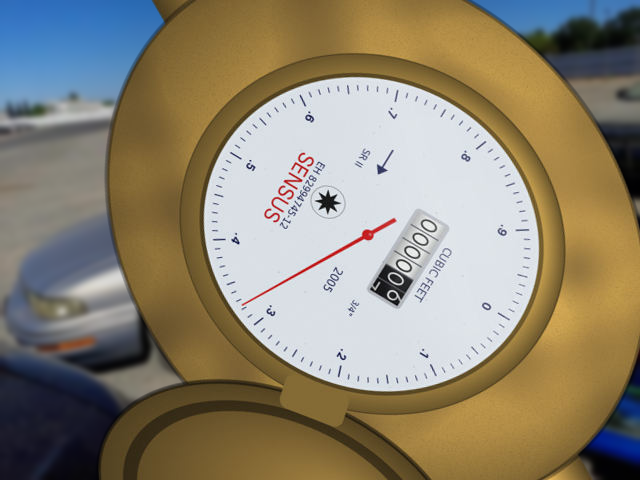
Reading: {"value": 6.32, "unit": "ft³"}
